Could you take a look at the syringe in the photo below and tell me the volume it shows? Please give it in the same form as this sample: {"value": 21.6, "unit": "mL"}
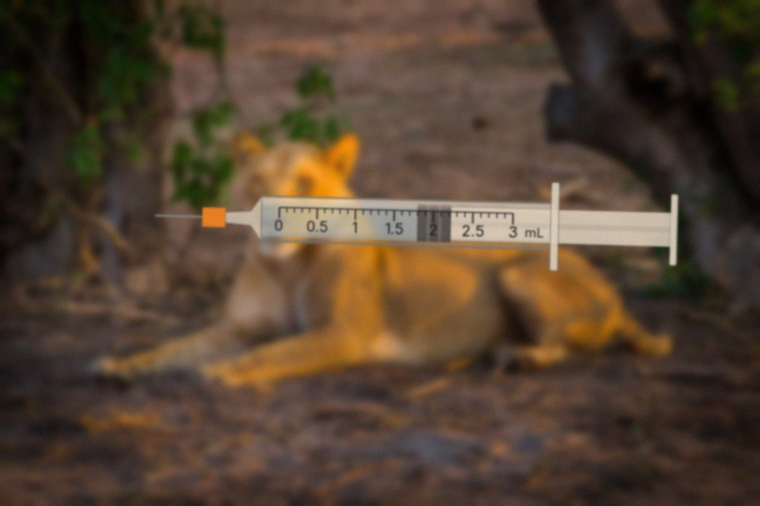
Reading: {"value": 1.8, "unit": "mL"}
